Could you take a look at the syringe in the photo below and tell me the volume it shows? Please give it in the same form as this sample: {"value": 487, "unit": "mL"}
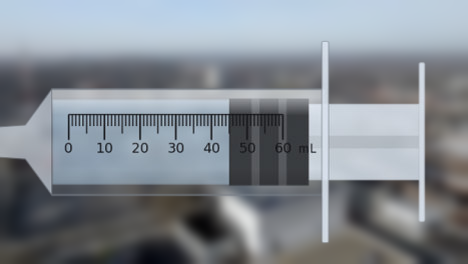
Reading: {"value": 45, "unit": "mL"}
